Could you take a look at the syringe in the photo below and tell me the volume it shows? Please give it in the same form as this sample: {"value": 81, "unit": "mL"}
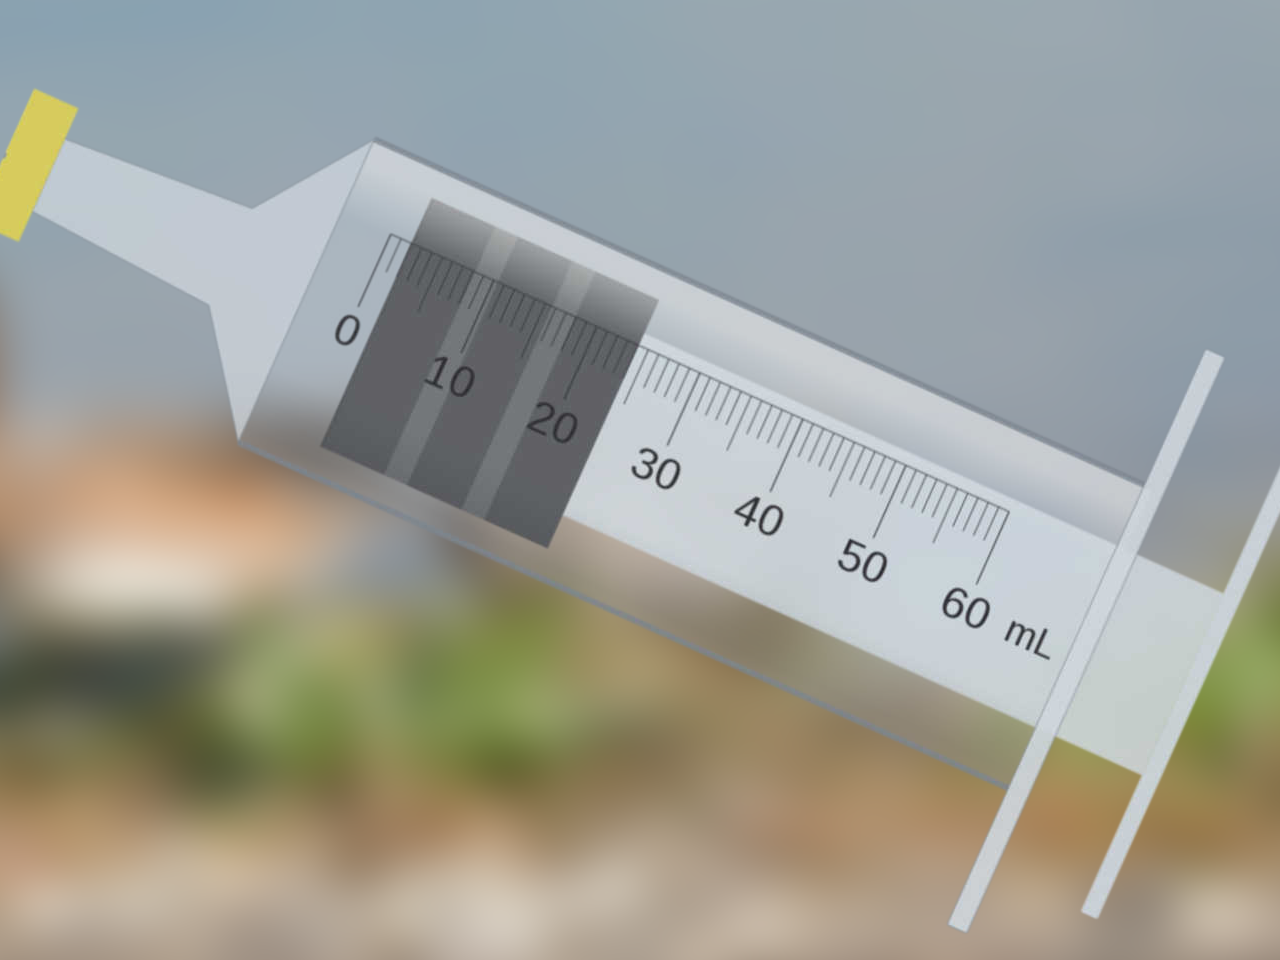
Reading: {"value": 2, "unit": "mL"}
